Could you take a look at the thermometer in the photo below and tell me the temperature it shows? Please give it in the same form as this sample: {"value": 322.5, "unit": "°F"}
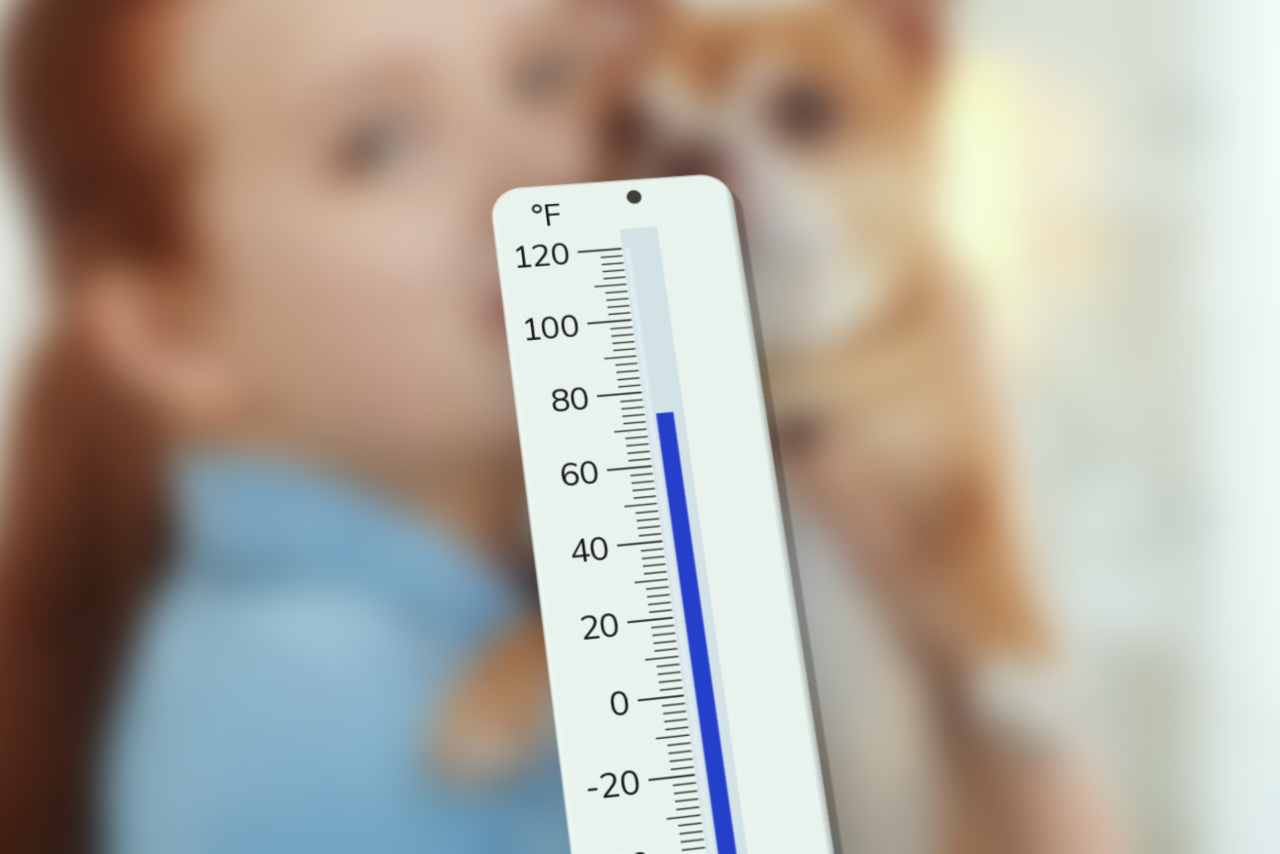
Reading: {"value": 74, "unit": "°F"}
